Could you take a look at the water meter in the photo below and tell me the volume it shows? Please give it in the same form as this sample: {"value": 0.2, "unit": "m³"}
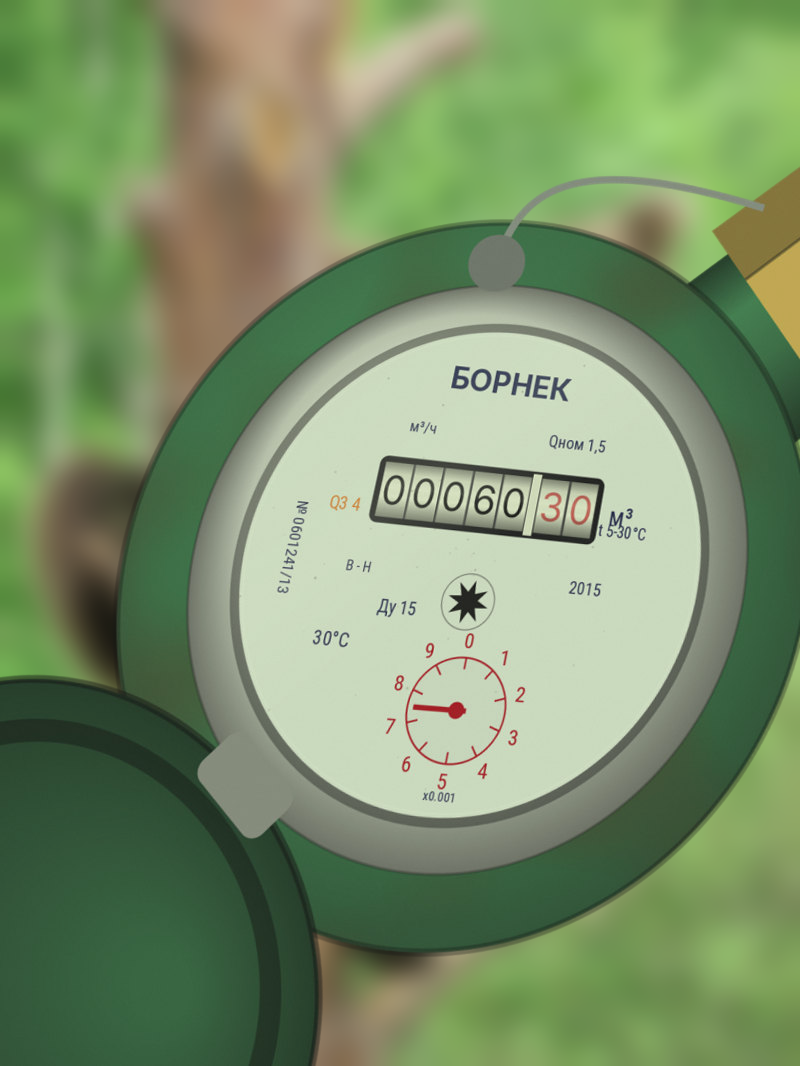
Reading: {"value": 60.307, "unit": "m³"}
